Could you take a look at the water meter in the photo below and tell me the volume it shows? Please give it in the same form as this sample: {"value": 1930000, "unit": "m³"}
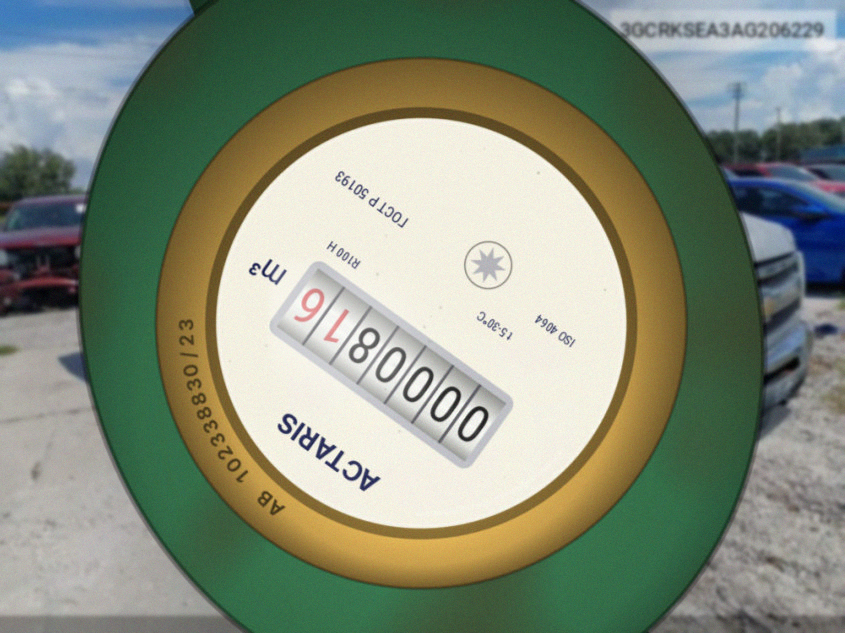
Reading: {"value": 8.16, "unit": "m³"}
